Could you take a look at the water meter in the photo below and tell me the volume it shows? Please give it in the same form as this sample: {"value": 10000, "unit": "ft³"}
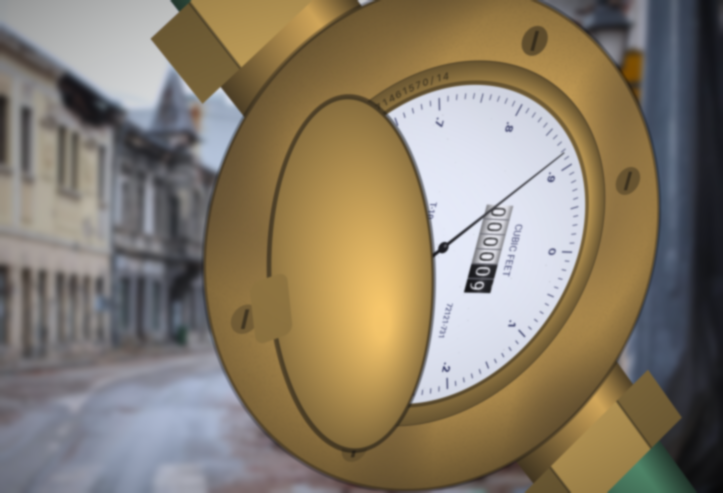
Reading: {"value": 8.88, "unit": "ft³"}
